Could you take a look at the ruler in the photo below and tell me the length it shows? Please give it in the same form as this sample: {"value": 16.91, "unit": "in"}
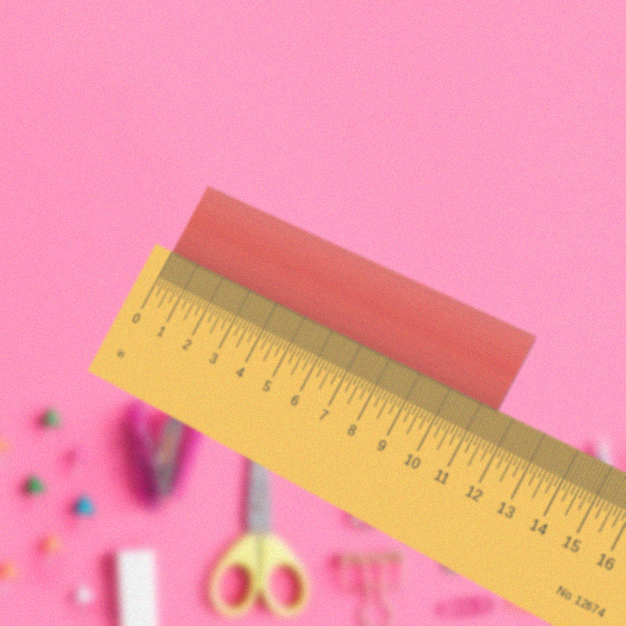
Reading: {"value": 11.5, "unit": "in"}
